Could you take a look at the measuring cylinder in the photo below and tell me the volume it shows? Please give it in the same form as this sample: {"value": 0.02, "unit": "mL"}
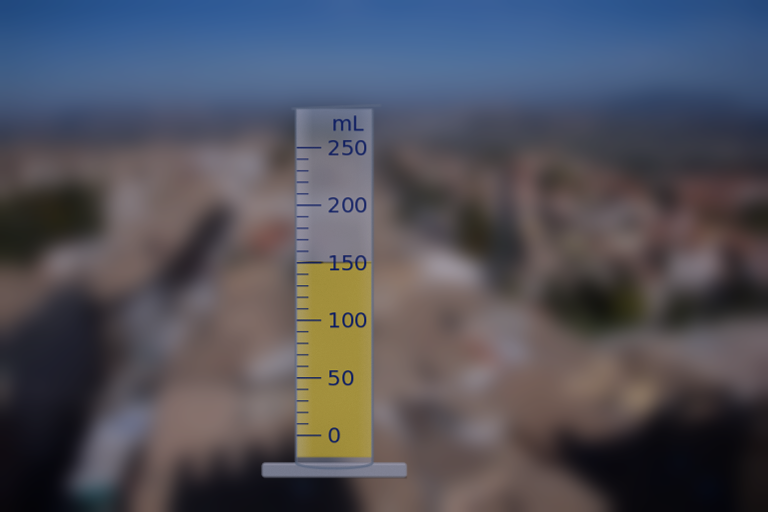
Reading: {"value": 150, "unit": "mL"}
